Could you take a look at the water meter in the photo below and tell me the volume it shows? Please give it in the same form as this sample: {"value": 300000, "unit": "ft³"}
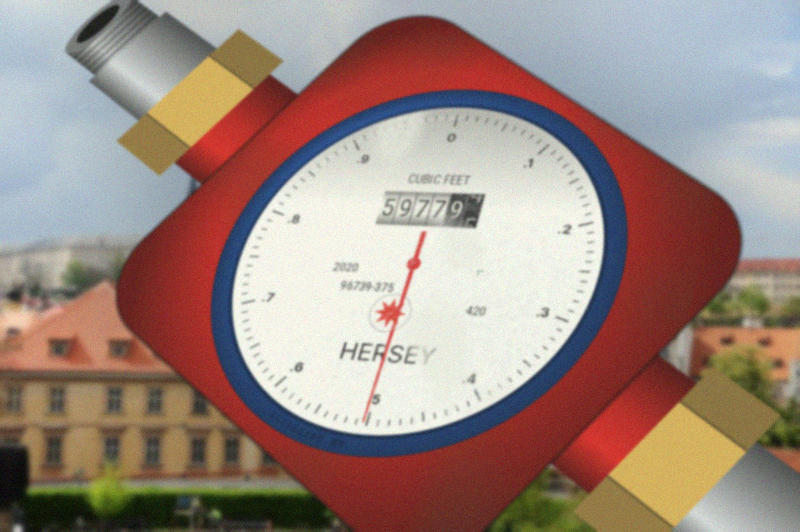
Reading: {"value": 597794.50, "unit": "ft³"}
